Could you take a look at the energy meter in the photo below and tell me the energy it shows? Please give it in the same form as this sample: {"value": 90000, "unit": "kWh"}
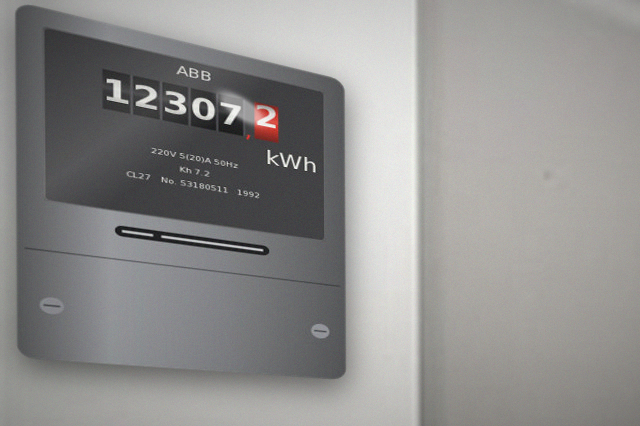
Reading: {"value": 12307.2, "unit": "kWh"}
